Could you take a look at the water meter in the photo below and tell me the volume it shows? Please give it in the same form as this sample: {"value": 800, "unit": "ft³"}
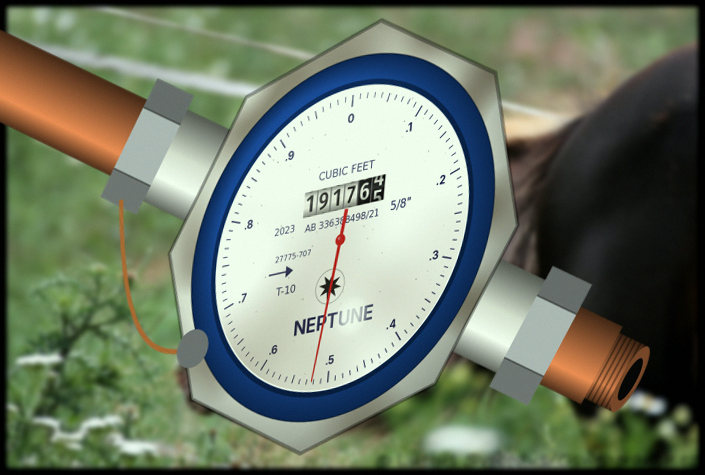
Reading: {"value": 191764.52, "unit": "ft³"}
